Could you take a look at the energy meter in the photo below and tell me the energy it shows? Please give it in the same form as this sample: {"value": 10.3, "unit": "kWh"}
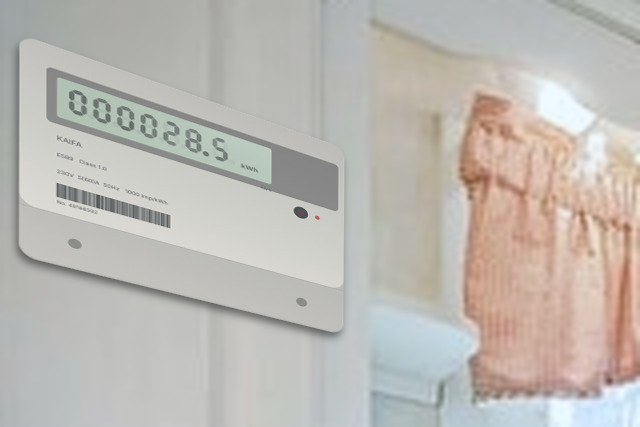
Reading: {"value": 28.5, "unit": "kWh"}
